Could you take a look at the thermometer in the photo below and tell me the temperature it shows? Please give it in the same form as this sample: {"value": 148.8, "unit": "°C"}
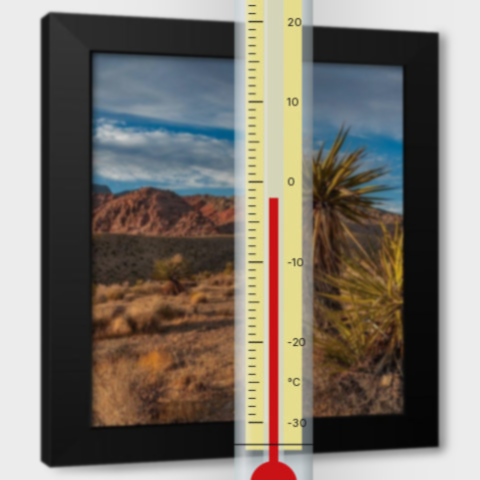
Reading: {"value": -2, "unit": "°C"}
